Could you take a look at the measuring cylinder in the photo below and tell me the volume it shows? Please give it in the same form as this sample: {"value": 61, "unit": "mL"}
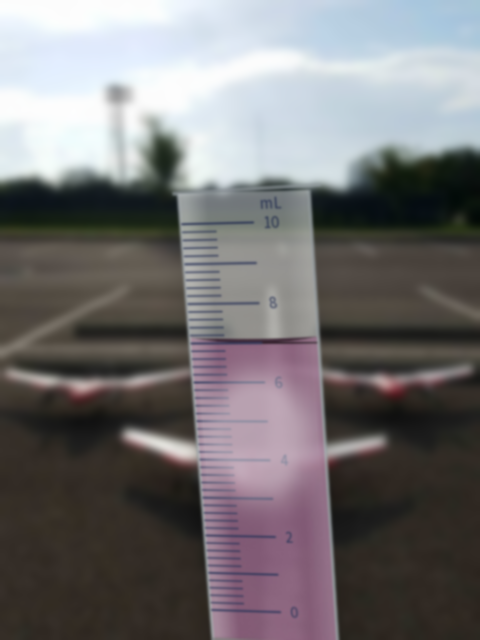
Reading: {"value": 7, "unit": "mL"}
